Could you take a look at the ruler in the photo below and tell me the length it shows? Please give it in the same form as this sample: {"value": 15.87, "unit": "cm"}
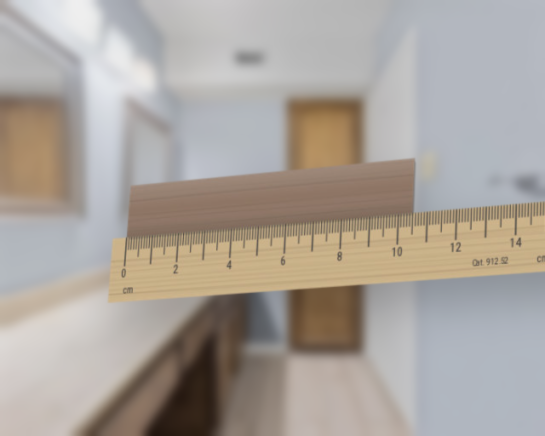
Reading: {"value": 10.5, "unit": "cm"}
